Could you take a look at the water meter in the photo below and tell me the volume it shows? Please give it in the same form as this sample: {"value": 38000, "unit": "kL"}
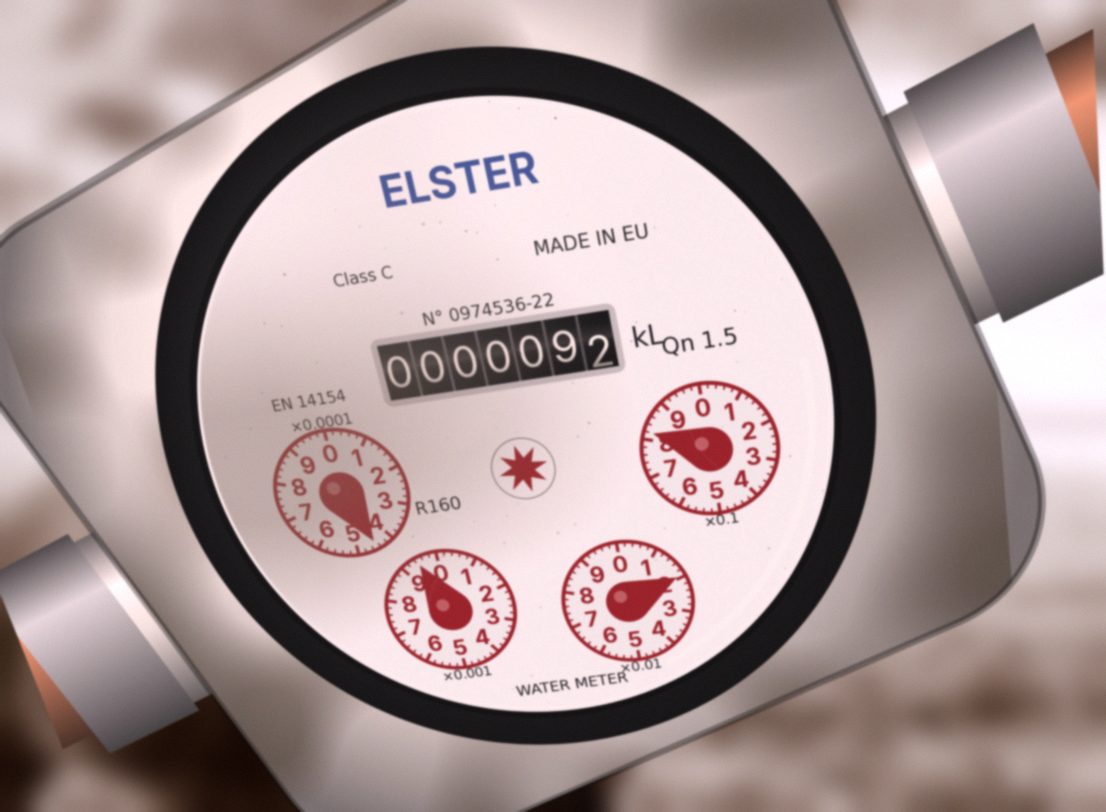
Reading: {"value": 91.8194, "unit": "kL"}
